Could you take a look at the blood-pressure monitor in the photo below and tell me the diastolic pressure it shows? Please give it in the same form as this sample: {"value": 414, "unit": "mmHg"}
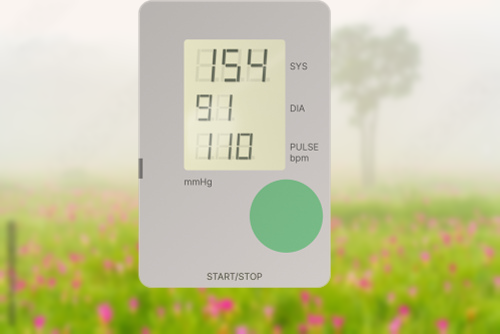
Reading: {"value": 91, "unit": "mmHg"}
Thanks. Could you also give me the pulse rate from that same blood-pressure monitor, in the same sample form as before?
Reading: {"value": 110, "unit": "bpm"}
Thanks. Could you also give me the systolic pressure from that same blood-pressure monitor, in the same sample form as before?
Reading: {"value": 154, "unit": "mmHg"}
